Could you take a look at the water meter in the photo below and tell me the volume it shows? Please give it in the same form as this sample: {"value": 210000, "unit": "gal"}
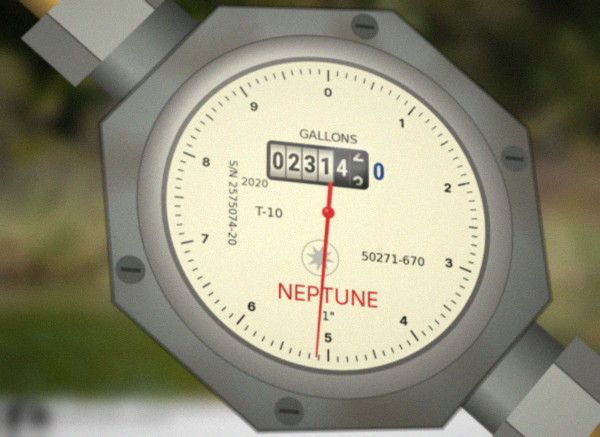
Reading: {"value": 231425.1, "unit": "gal"}
